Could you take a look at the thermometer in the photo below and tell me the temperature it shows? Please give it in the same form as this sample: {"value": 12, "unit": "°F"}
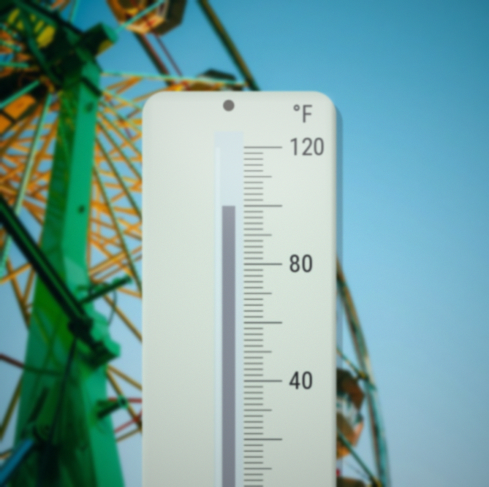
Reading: {"value": 100, "unit": "°F"}
